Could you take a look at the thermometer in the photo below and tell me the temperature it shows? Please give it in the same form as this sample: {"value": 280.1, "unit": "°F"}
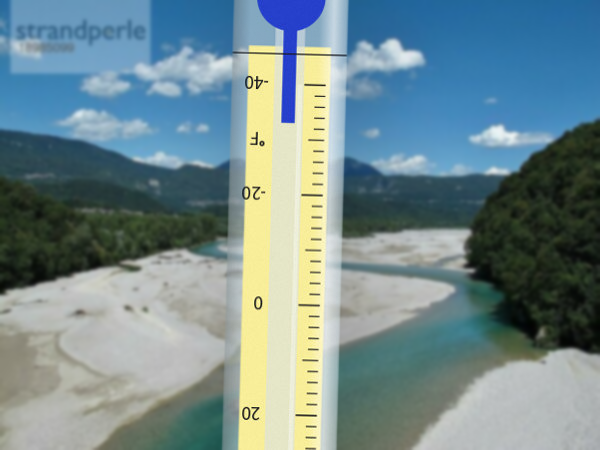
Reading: {"value": -33, "unit": "°F"}
